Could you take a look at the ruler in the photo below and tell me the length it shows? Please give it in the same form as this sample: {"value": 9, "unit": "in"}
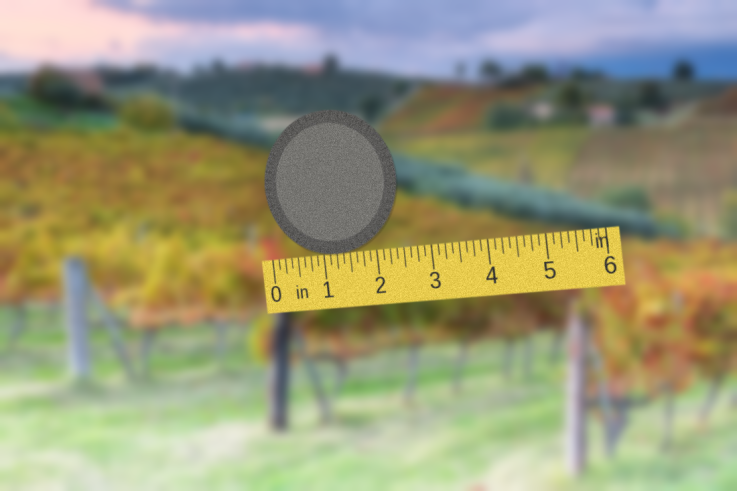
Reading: {"value": 2.5, "unit": "in"}
